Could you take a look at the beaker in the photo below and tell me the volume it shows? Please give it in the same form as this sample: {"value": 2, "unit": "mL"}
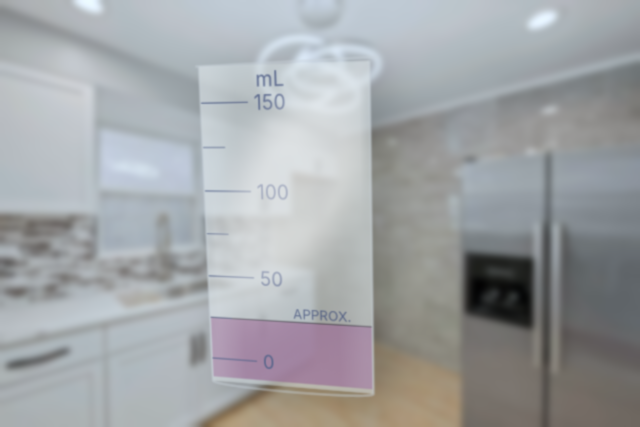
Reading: {"value": 25, "unit": "mL"}
